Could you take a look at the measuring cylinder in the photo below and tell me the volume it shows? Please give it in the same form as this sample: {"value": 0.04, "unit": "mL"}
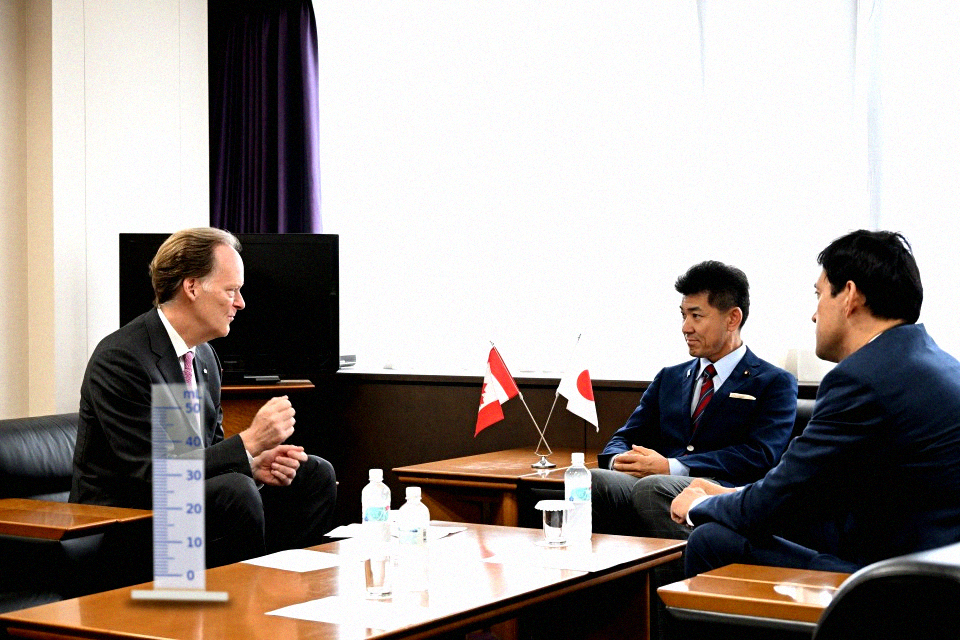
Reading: {"value": 35, "unit": "mL"}
